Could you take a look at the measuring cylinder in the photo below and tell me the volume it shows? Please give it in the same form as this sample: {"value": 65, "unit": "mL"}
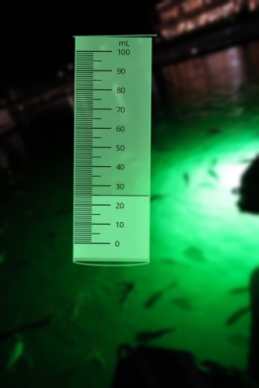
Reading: {"value": 25, "unit": "mL"}
